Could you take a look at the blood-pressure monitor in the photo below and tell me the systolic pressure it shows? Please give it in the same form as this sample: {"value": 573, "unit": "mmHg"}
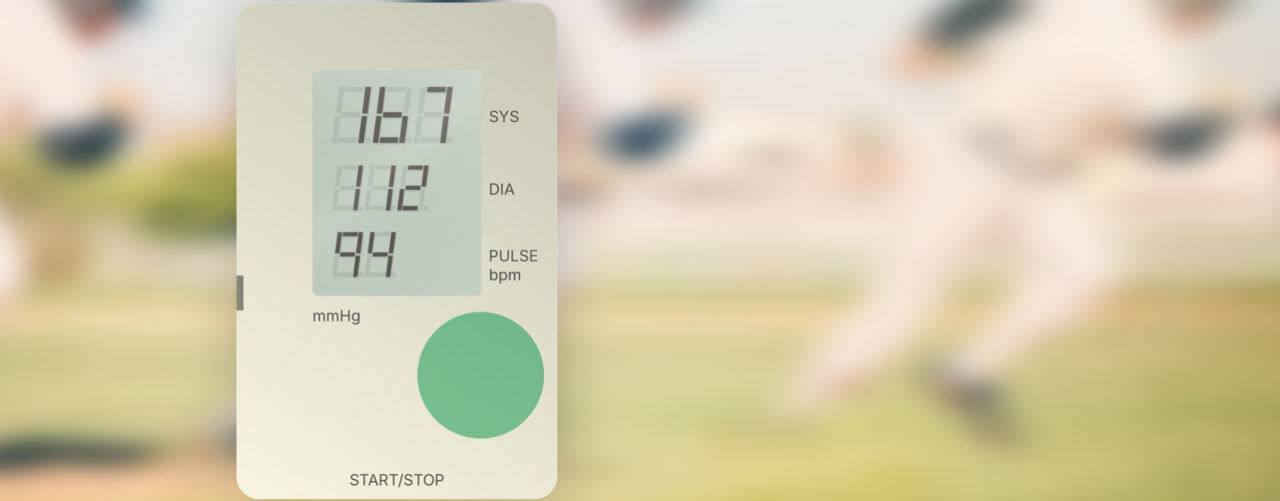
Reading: {"value": 167, "unit": "mmHg"}
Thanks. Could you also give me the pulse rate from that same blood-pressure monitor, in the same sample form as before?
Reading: {"value": 94, "unit": "bpm"}
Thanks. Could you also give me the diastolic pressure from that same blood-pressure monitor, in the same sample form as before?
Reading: {"value": 112, "unit": "mmHg"}
